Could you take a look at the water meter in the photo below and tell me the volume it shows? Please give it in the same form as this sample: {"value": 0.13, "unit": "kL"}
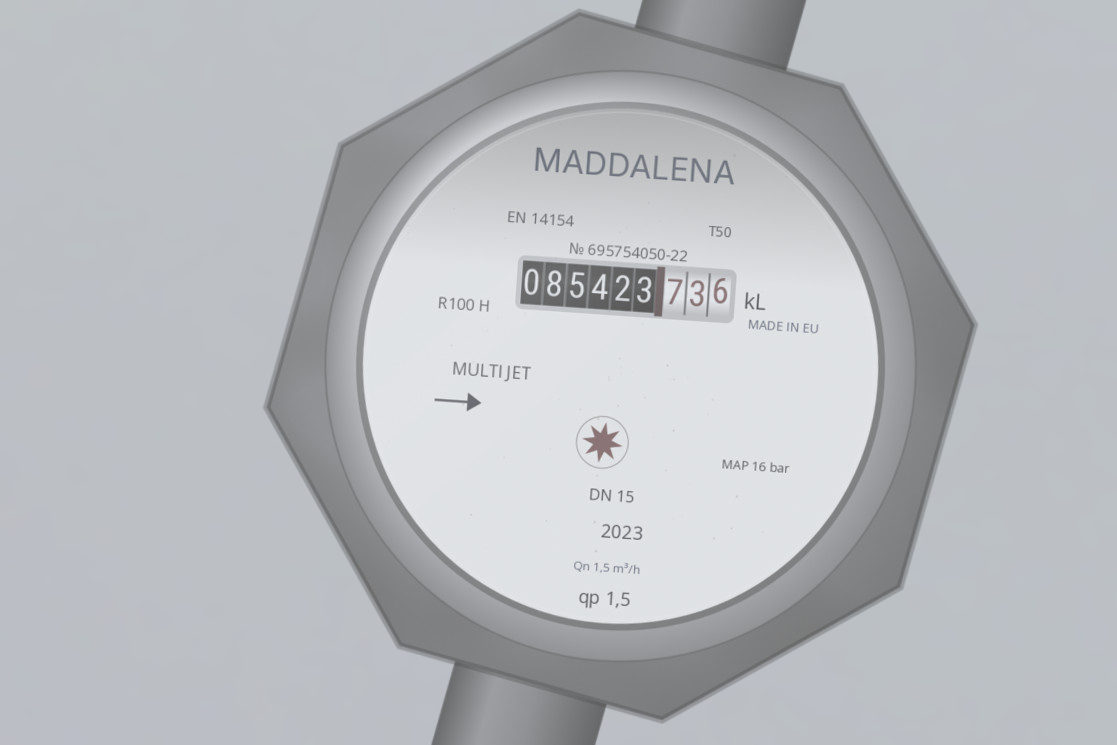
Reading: {"value": 85423.736, "unit": "kL"}
